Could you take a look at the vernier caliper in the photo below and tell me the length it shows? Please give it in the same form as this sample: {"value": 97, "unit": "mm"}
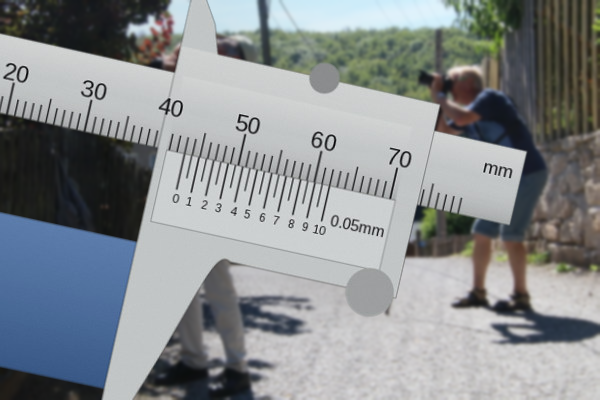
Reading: {"value": 43.0, "unit": "mm"}
